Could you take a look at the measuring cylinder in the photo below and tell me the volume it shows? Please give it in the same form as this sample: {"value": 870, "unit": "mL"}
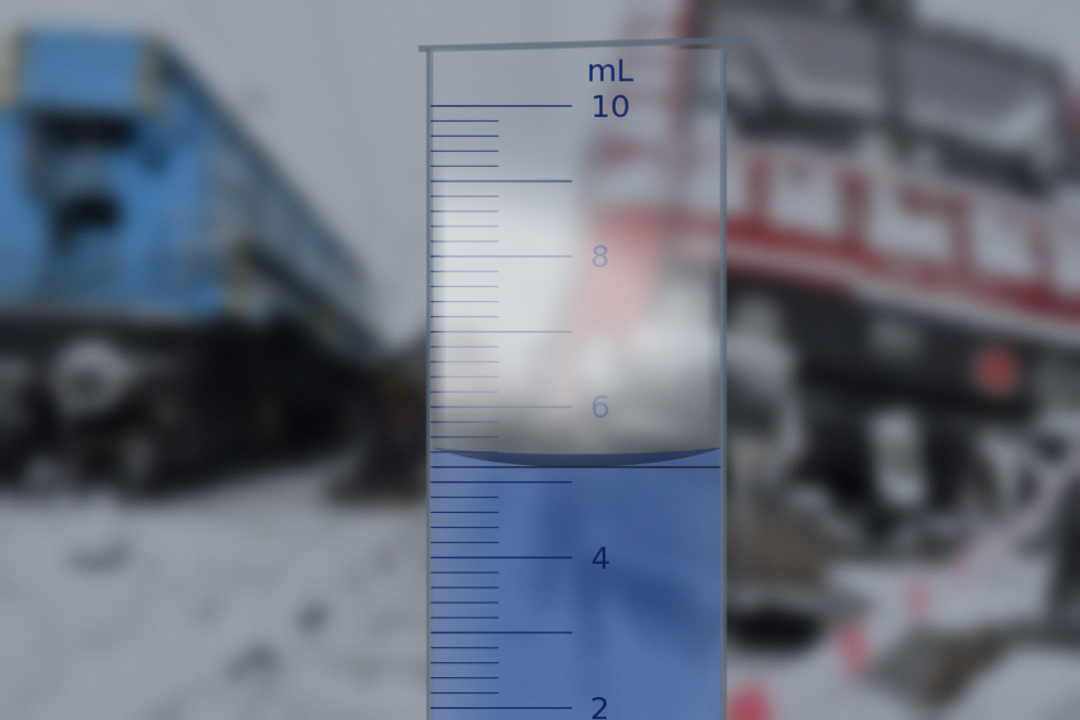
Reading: {"value": 5.2, "unit": "mL"}
